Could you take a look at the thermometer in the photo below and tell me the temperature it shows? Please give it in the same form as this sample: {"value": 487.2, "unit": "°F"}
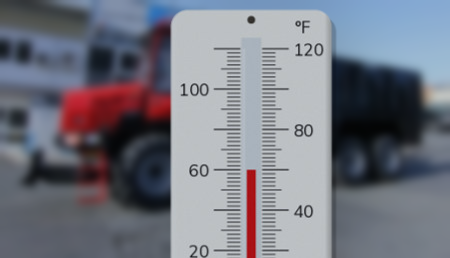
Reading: {"value": 60, "unit": "°F"}
